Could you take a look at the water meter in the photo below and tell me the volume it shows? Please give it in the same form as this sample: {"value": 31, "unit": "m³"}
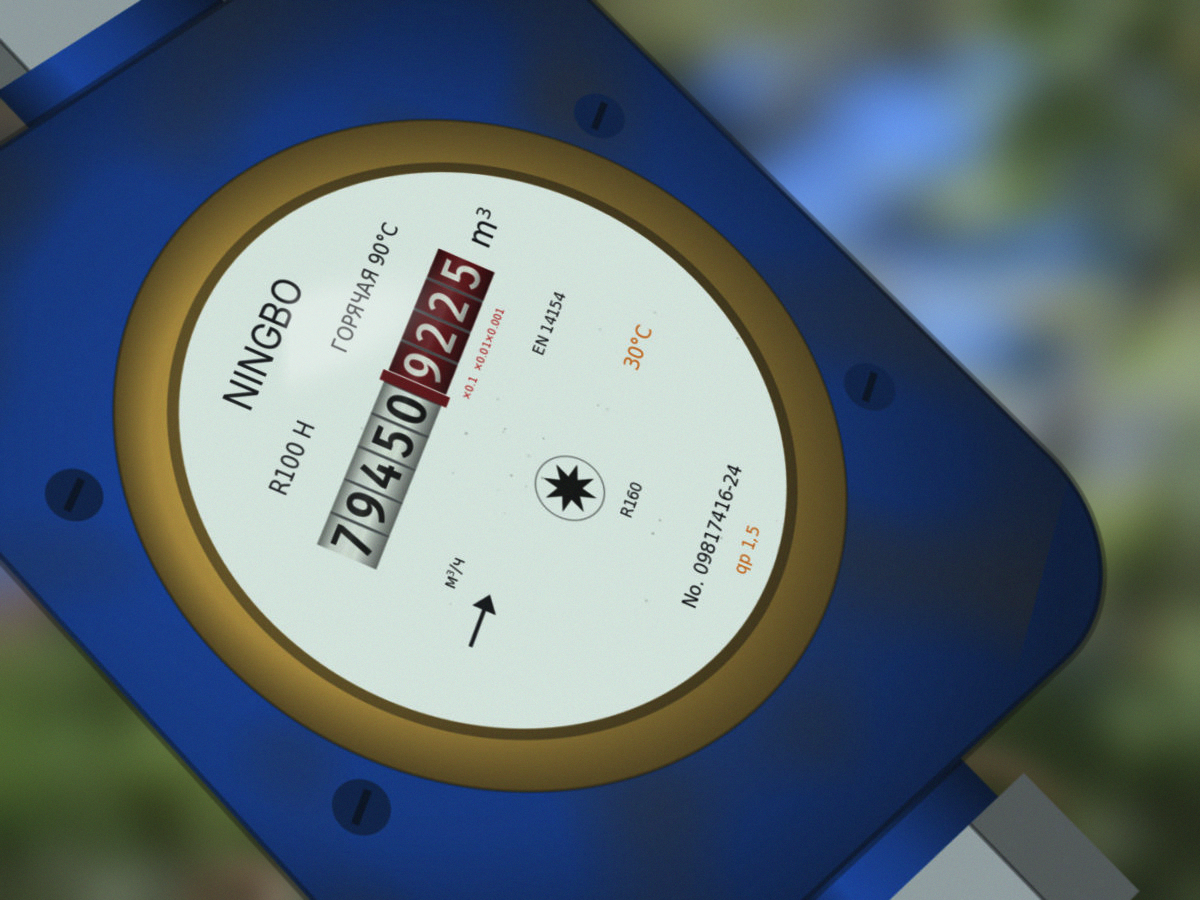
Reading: {"value": 79450.9225, "unit": "m³"}
